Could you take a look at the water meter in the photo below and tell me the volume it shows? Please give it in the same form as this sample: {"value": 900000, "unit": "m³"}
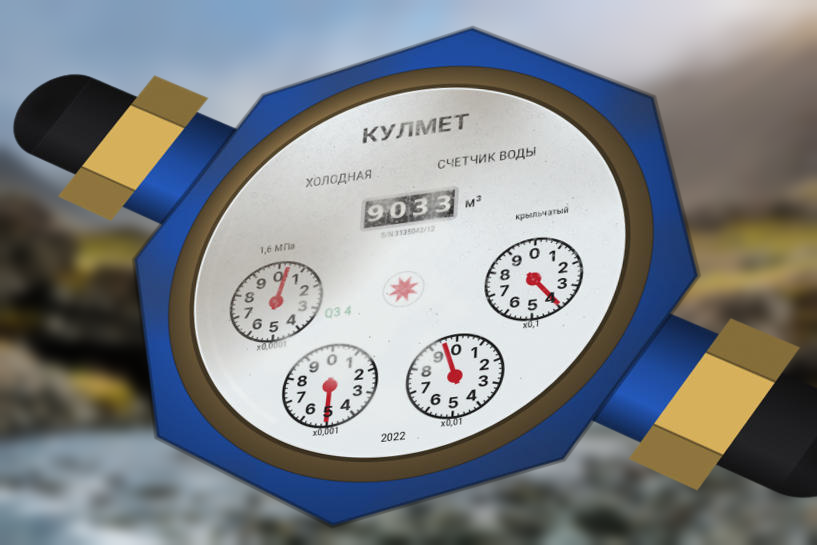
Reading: {"value": 9033.3950, "unit": "m³"}
